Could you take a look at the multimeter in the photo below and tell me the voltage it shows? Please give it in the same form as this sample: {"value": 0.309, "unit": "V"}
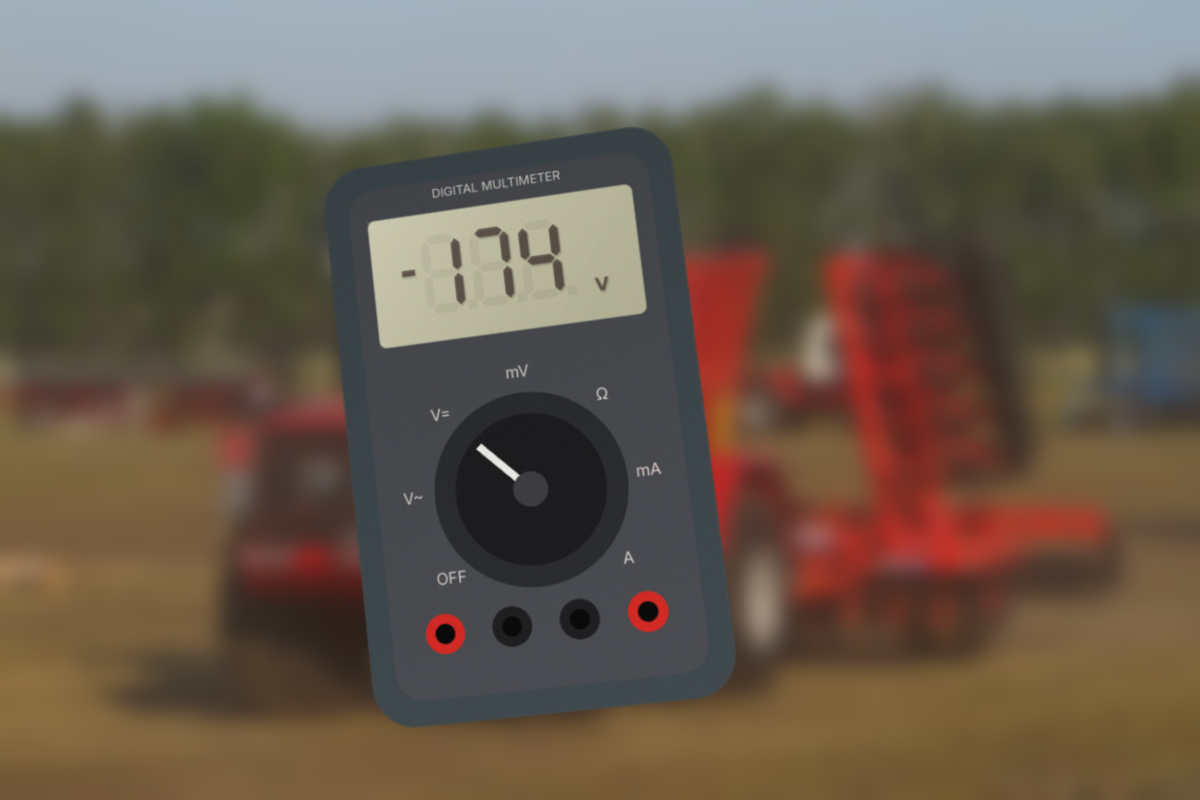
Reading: {"value": -174, "unit": "V"}
